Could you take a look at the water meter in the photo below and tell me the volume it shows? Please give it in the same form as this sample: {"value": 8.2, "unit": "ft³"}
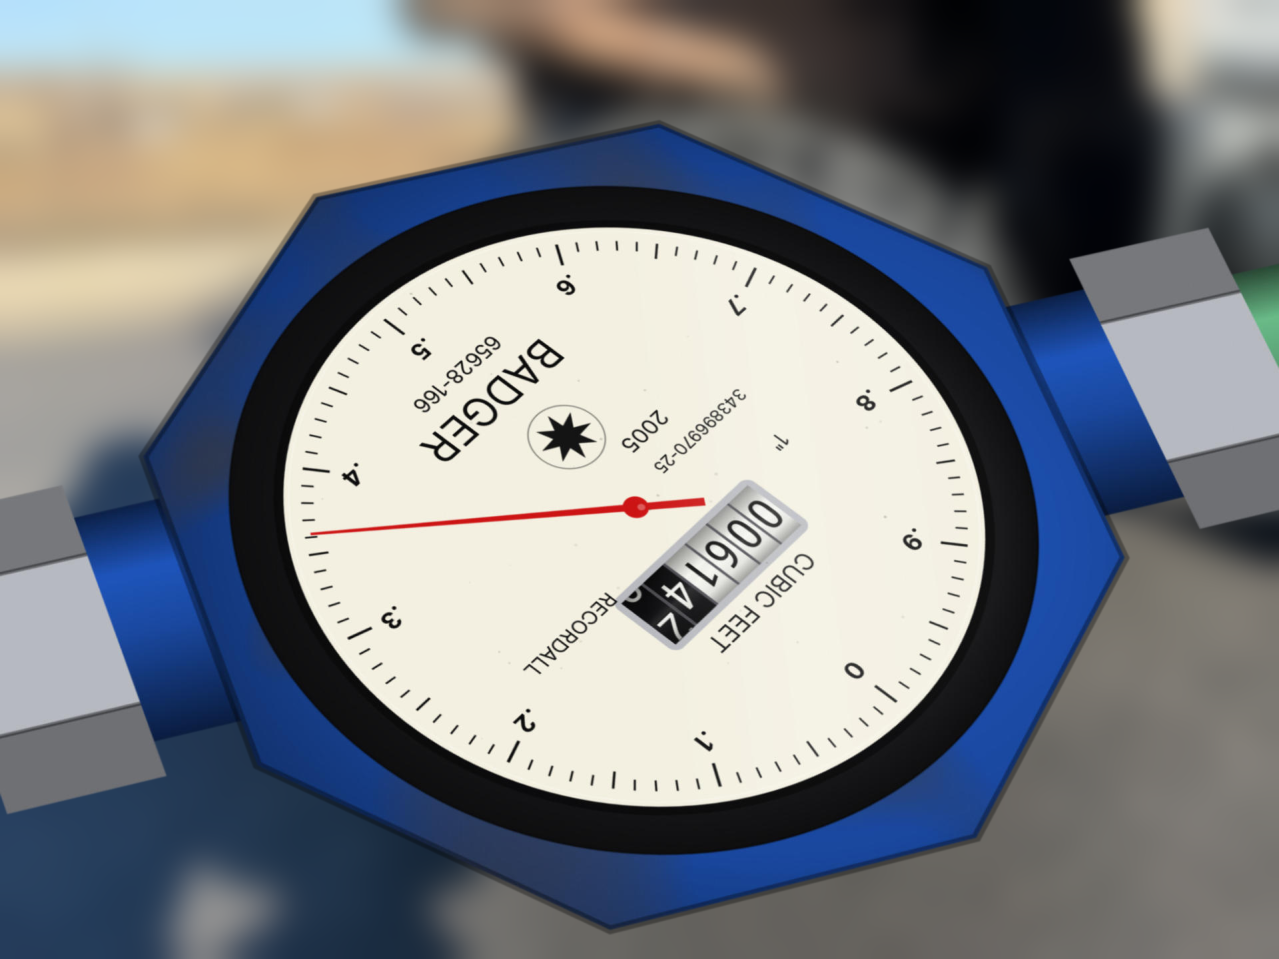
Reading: {"value": 6142.36, "unit": "ft³"}
